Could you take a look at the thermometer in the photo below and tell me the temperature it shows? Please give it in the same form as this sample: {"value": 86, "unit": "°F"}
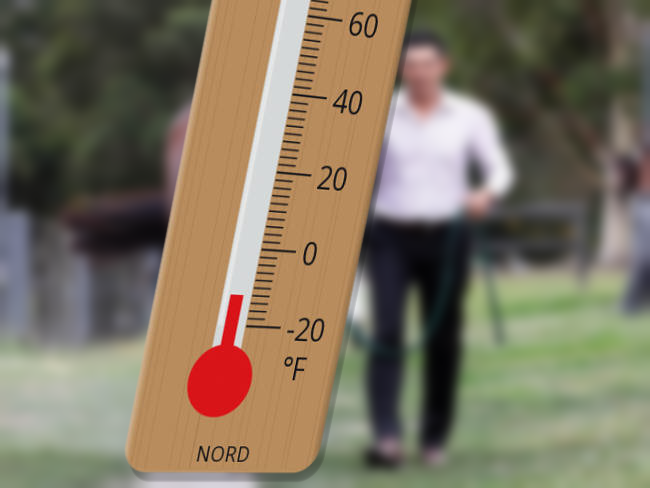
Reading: {"value": -12, "unit": "°F"}
